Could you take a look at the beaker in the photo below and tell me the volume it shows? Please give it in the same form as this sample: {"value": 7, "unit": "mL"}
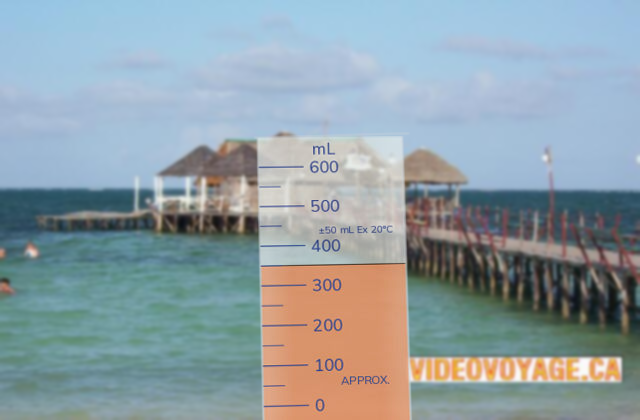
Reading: {"value": 350, "unit": "mL"}
